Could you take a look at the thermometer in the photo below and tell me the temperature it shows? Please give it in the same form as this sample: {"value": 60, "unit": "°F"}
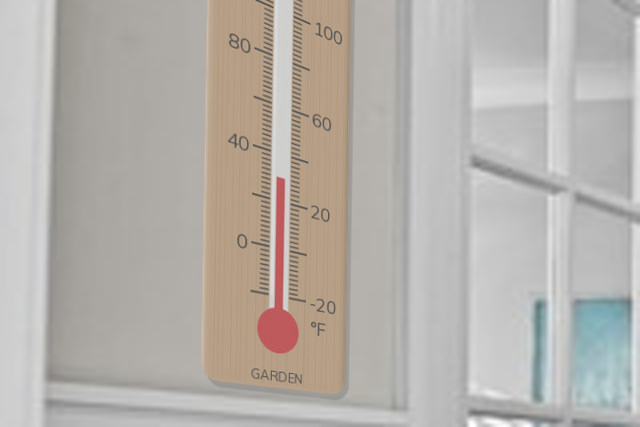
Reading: {"value": 30, "unit": "°F"}
